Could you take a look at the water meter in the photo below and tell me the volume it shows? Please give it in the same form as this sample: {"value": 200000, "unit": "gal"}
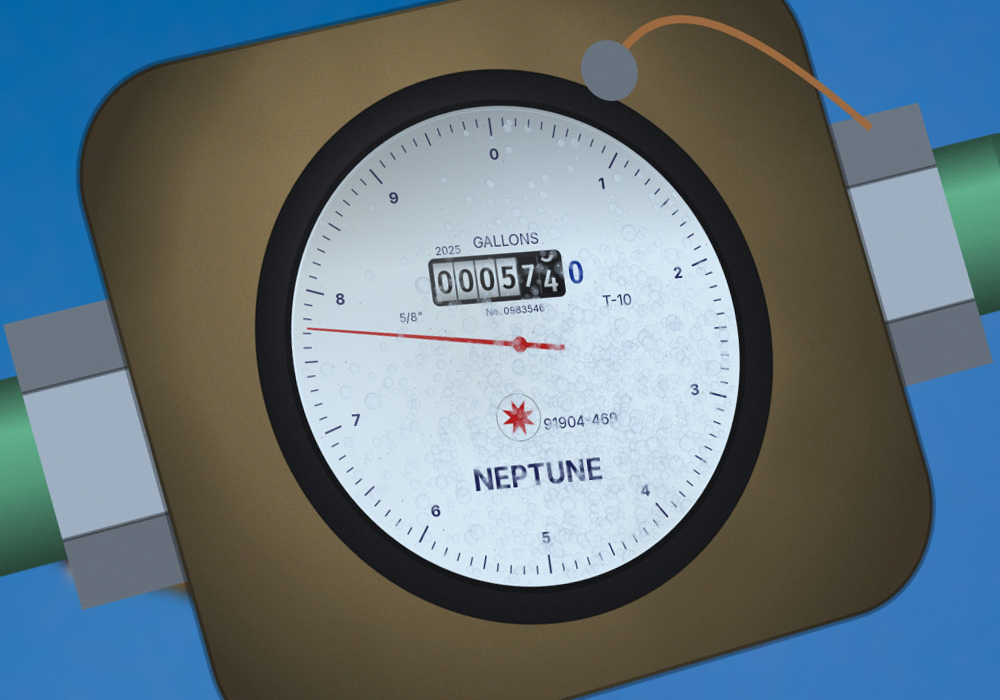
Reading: {"value": 5737.7, "unit": "gal"}
